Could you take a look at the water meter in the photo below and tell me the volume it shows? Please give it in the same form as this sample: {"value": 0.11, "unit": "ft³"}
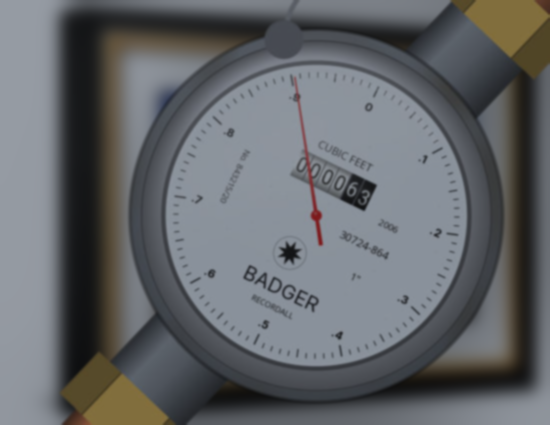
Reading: {"value": 62.90, "unit": "ft³"}
